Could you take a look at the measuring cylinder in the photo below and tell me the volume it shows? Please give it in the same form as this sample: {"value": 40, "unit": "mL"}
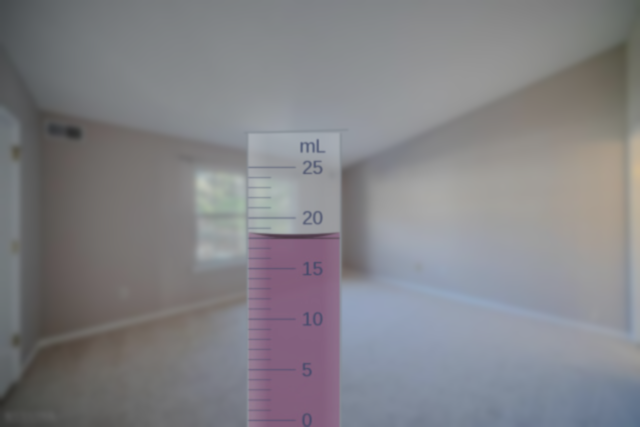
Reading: {"value": 18, "unit": "mL"}
